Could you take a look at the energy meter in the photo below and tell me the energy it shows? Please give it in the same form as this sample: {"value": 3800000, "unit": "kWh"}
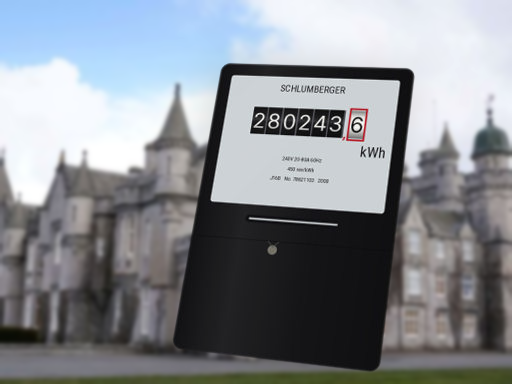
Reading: {"value": 280243.6, "unit": "kWh"}
